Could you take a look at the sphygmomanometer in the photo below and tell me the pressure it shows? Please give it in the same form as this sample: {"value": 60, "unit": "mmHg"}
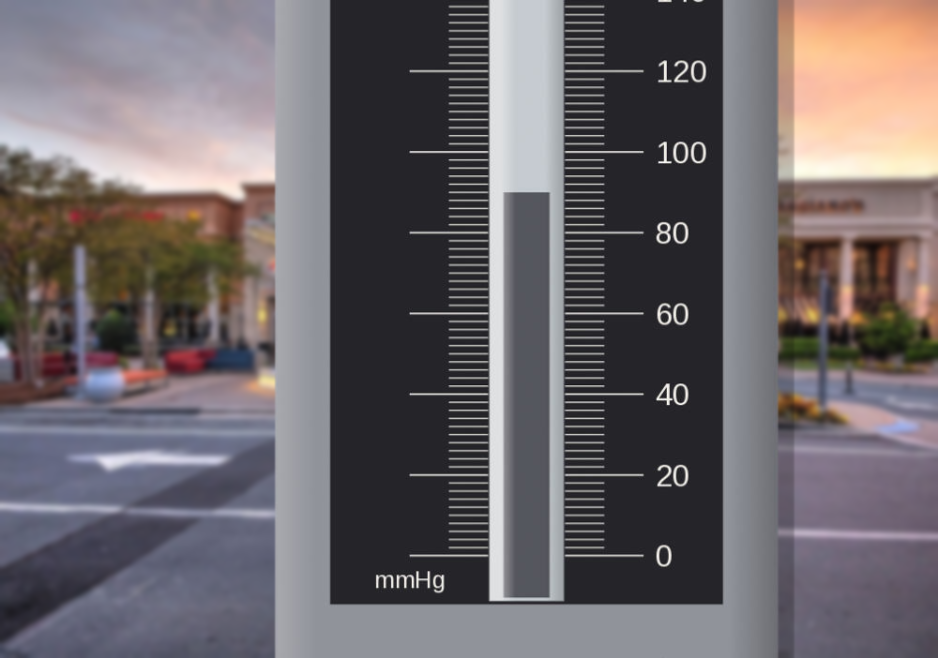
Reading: {"value": 90, "unit": "mmHg"}
